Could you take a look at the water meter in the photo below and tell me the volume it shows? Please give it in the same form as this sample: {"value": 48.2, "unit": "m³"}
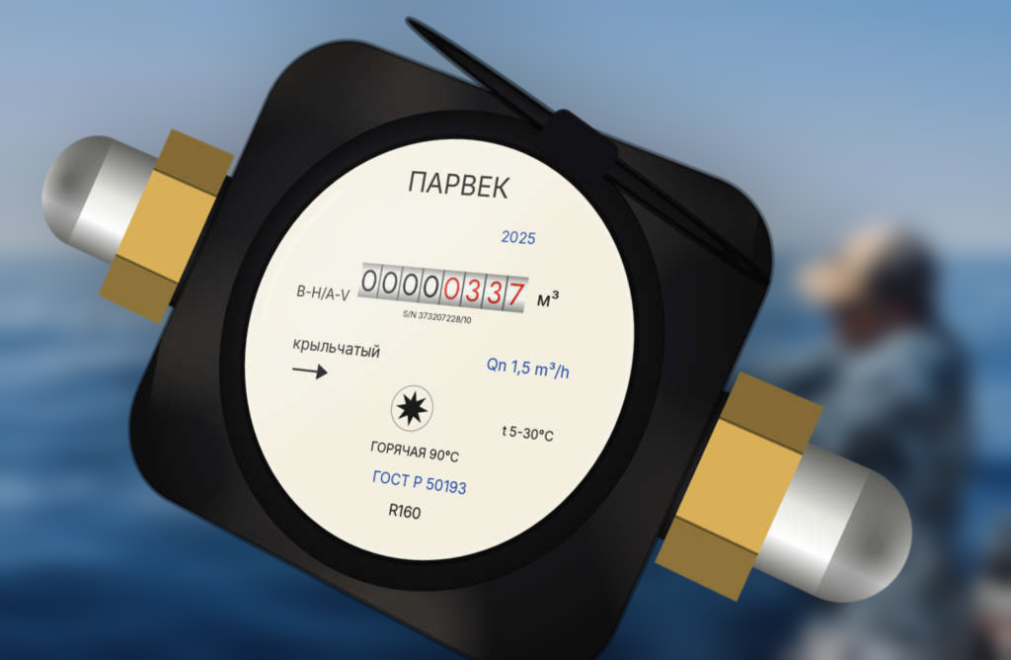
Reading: {"value": 0.0337, "unit": "m³"}
